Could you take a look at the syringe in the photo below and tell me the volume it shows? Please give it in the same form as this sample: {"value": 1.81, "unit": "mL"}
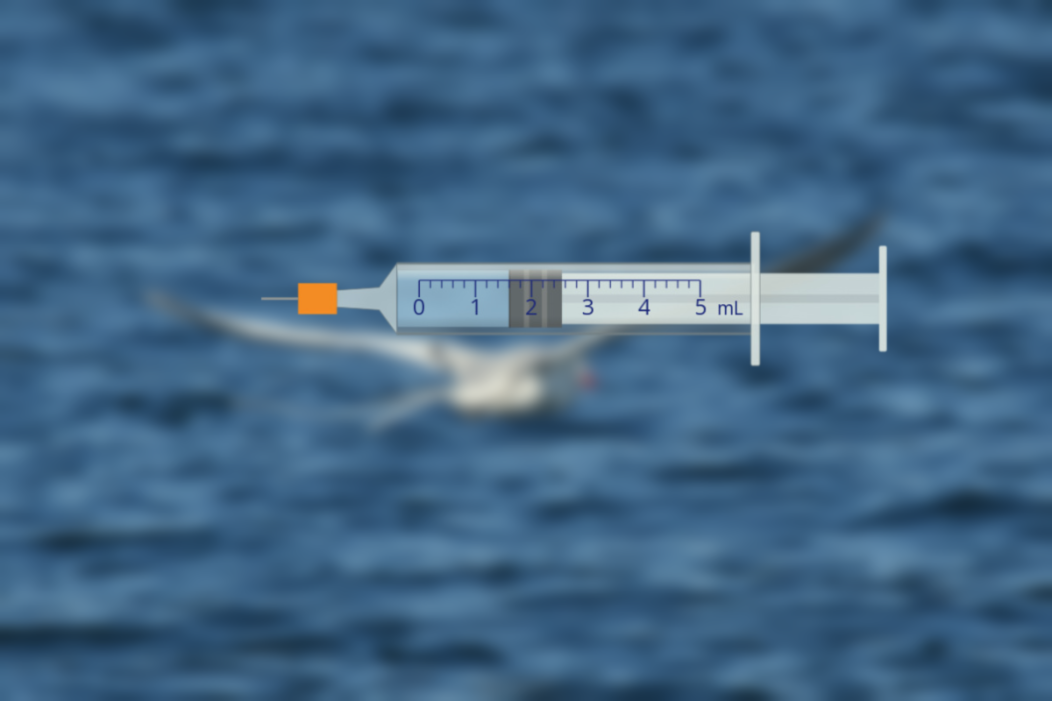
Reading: {"value": 1.6, "unit": "mL"}
